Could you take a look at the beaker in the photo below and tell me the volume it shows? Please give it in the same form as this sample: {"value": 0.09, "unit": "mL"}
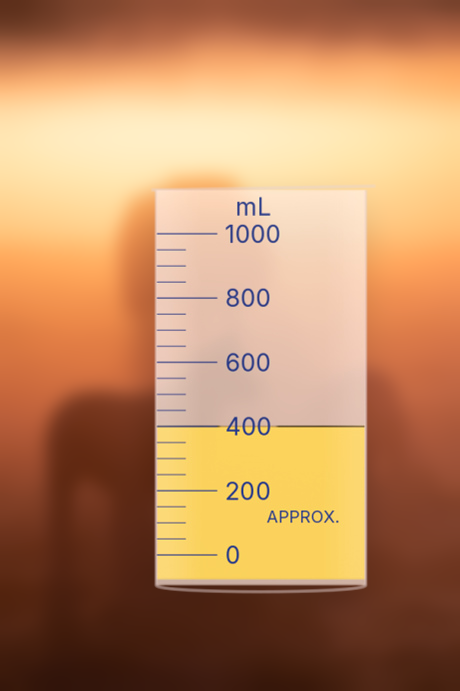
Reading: {"value": 400, "unit": "mL"}
